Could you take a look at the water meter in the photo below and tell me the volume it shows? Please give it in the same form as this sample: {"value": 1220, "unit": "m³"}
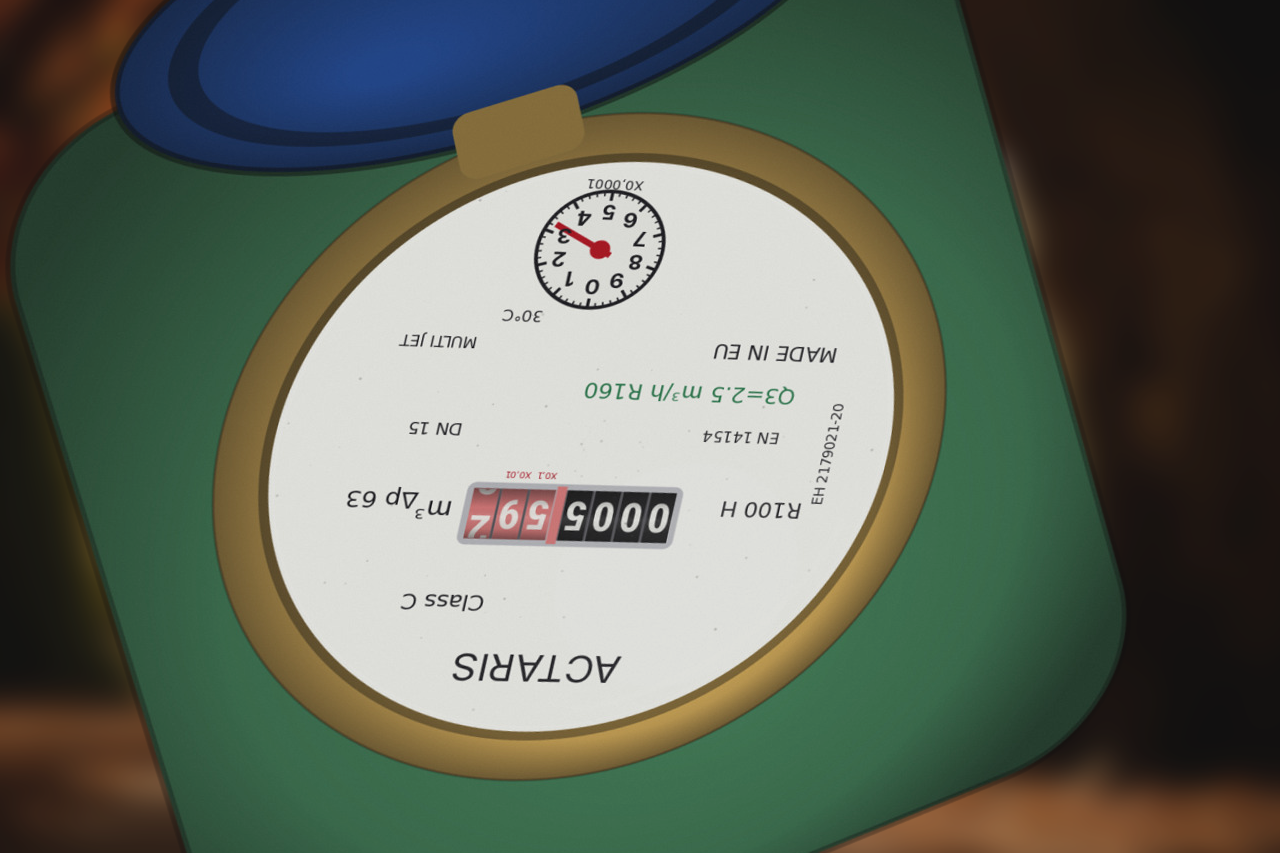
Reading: {"value": 5.5923, "unit": "m³"}
